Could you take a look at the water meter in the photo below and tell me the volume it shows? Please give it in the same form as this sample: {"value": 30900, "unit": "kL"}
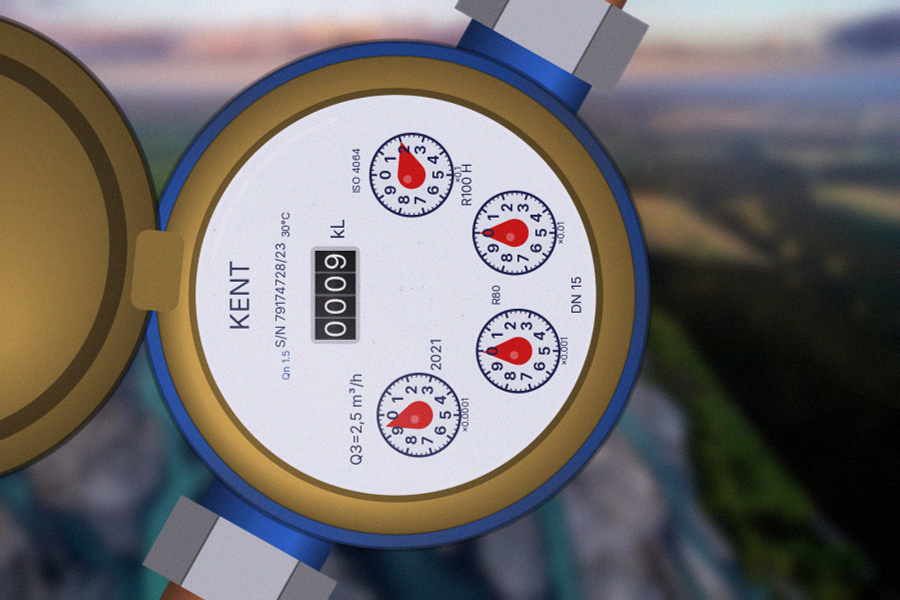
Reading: {"value": 9.1999, "unit": "kL"}
